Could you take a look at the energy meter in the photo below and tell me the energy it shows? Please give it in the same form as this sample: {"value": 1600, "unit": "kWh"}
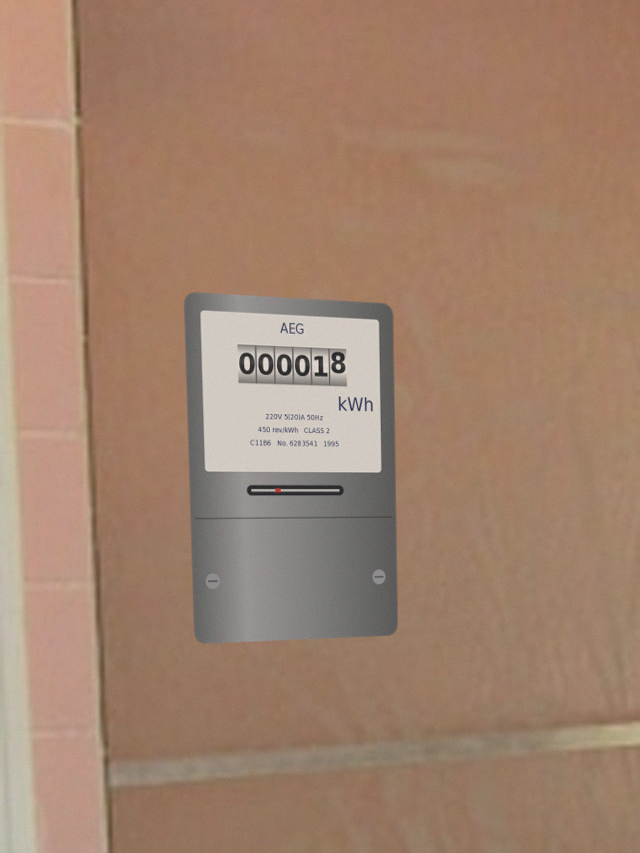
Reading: {"value": 18, "unit": "kWh"}
